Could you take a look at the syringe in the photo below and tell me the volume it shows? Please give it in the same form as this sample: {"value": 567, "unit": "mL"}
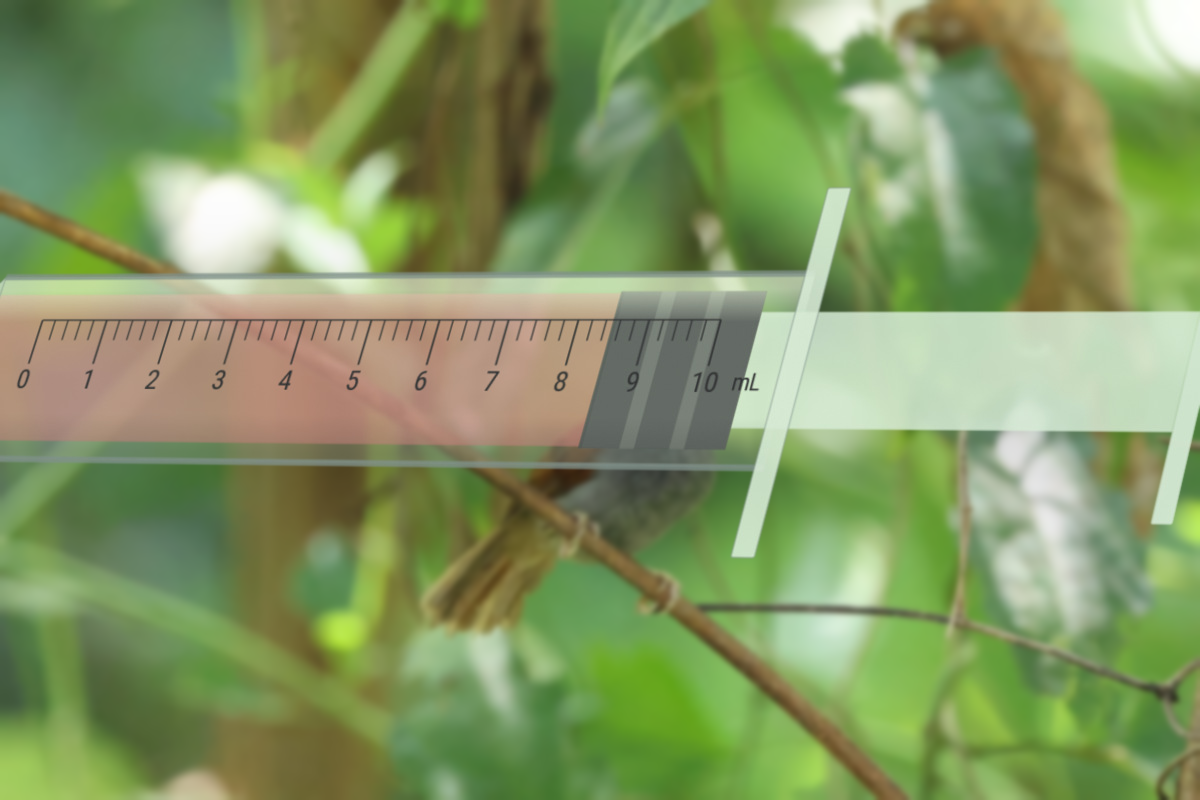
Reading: {"value": 8.5, "unit": "mL"}
